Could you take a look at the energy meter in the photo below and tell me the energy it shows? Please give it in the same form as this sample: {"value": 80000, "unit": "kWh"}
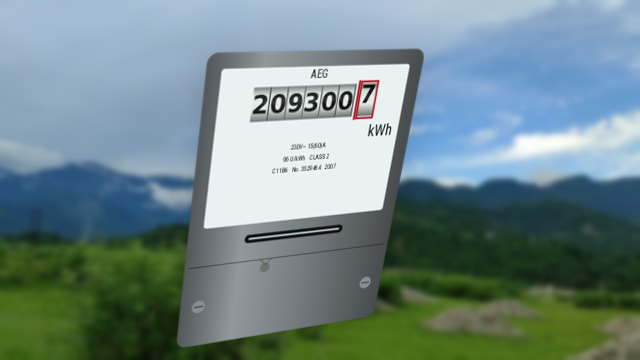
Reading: {"value": 209300.7, "unit": "kWh"}
